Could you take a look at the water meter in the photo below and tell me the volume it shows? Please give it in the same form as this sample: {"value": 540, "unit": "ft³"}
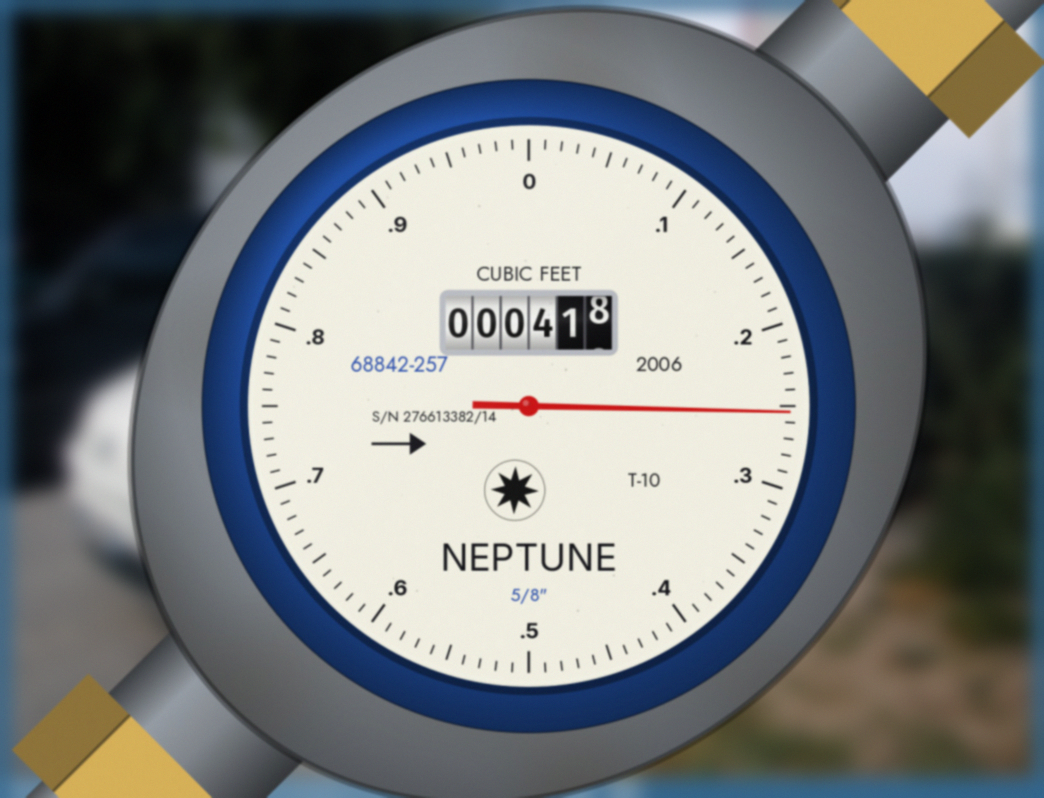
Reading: {"value": 418.25, "unit": "ft³"}
